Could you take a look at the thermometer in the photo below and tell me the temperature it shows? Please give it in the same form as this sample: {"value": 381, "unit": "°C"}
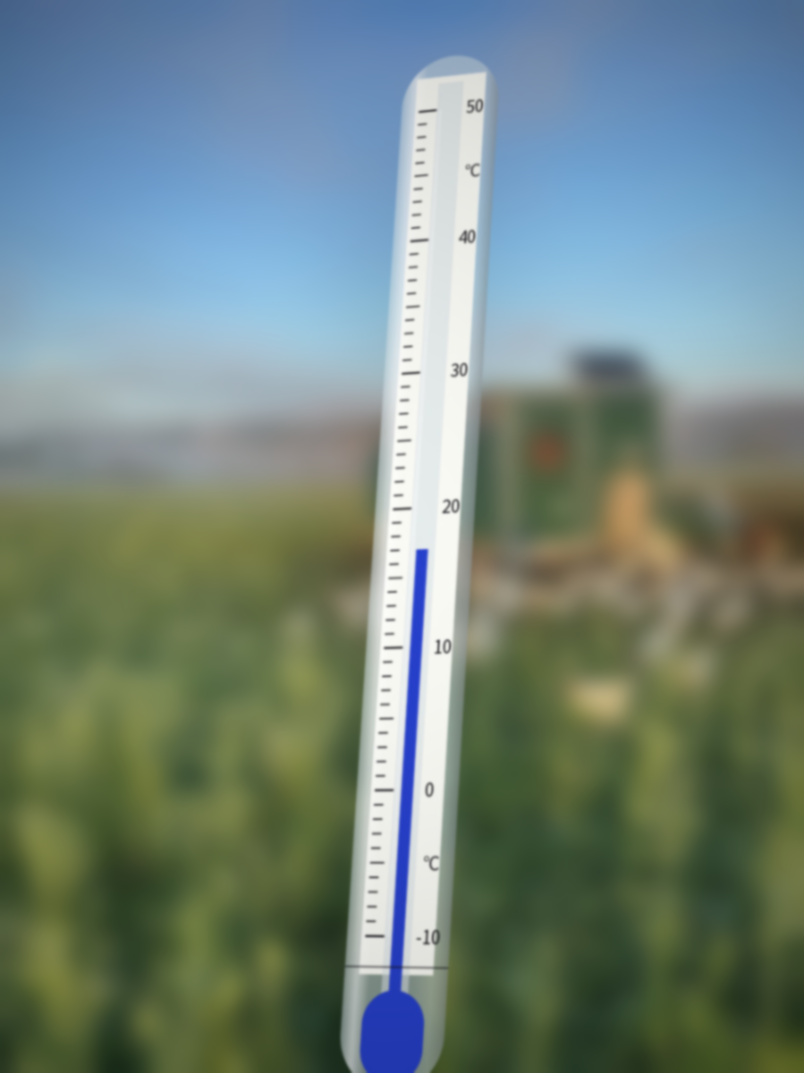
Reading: {"value": 17, "unit": "°C"}
